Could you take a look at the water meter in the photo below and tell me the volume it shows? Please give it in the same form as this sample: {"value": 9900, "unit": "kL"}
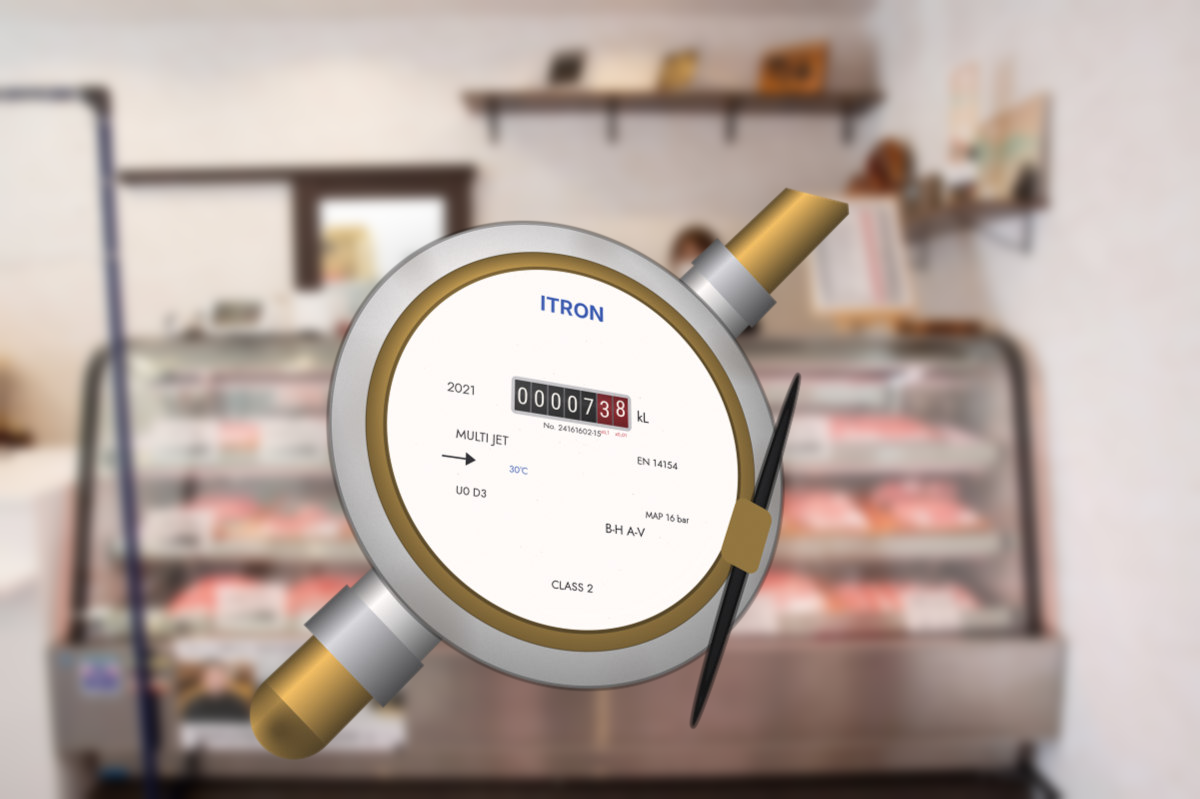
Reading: {"value": 7.38, "unit": "kL"}
